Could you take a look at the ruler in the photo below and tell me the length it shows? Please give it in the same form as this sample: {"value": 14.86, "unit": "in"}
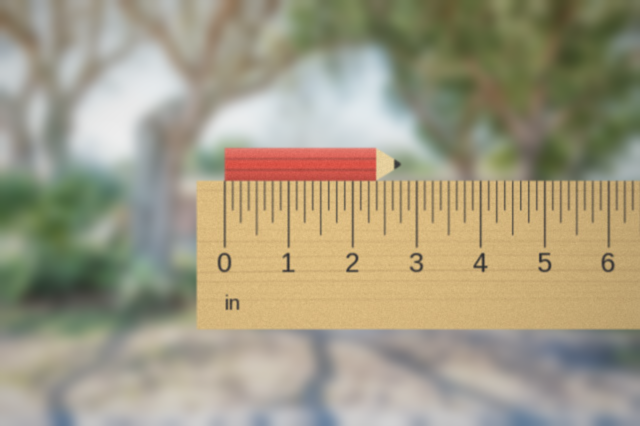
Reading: {"value": 2.75, "unit": "in"}
